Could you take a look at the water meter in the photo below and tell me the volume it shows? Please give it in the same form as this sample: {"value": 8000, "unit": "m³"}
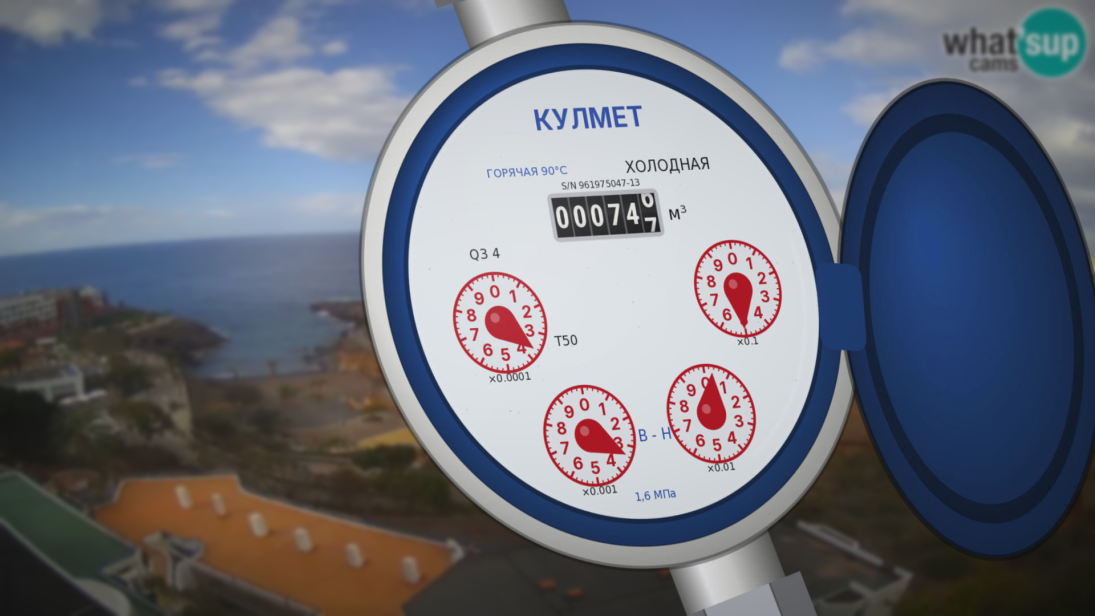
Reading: {"value": 746.5033, "unit": "m³"}
